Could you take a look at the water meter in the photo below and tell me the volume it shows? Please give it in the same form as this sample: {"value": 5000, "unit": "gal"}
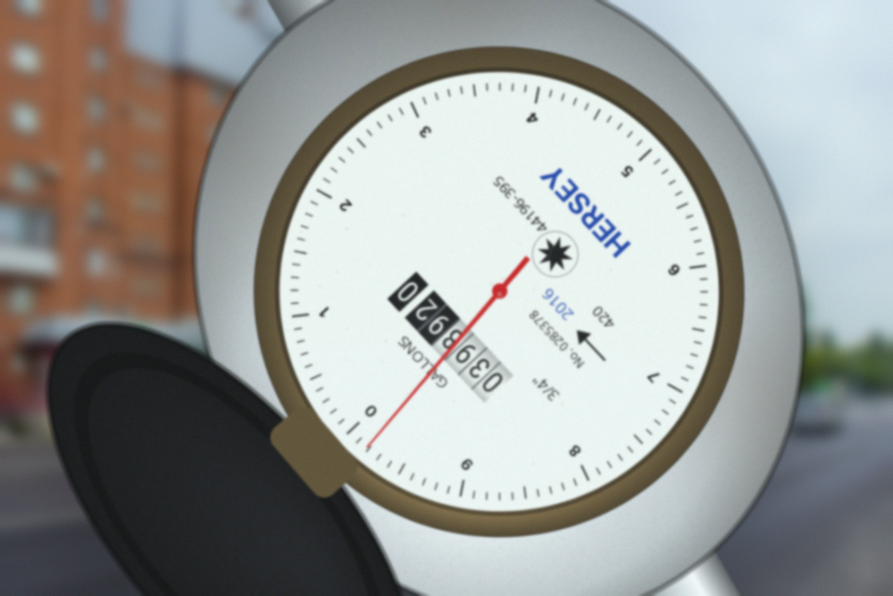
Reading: {"value": 398919.8, "unit": "gal"}
